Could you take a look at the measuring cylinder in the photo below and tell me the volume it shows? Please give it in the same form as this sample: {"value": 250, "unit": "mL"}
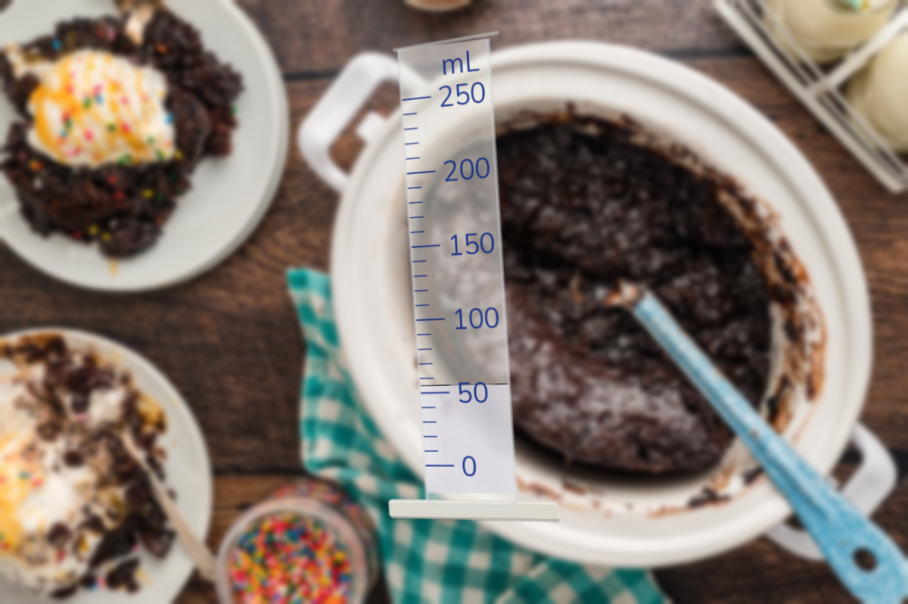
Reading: {"value": 55, "unit": "mL"}
